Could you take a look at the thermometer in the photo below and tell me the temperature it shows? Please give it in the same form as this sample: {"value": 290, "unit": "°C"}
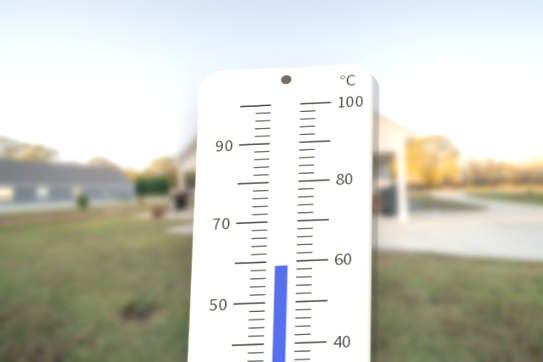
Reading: {"value": 59, "unit": "°C"}
